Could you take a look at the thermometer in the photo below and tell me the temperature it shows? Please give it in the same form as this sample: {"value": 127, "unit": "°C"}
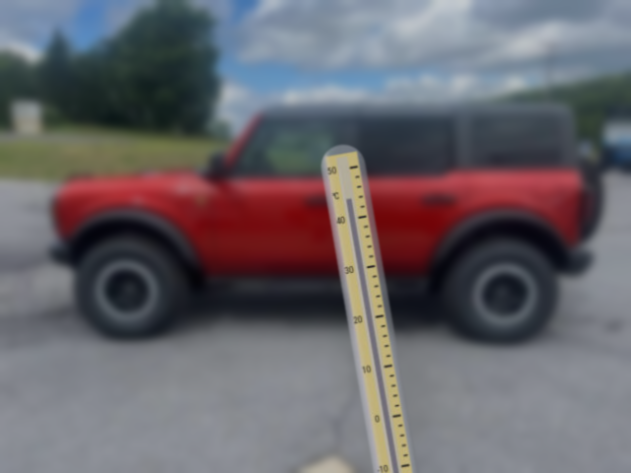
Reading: {"value": 44, "unit": "°C"}
